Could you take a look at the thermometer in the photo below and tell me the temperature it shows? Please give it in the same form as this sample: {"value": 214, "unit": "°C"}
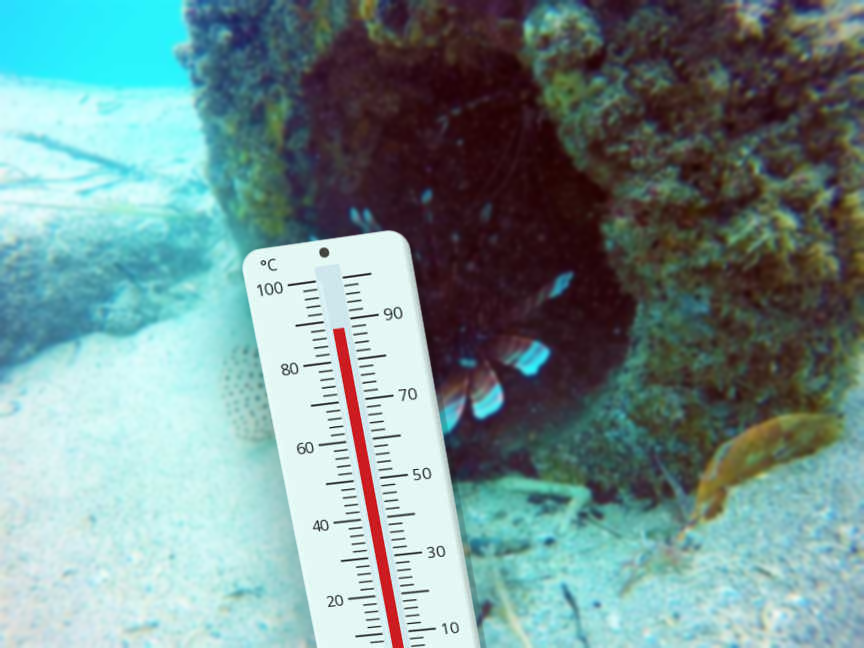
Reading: {"value": 88, "unit": "°C"}
